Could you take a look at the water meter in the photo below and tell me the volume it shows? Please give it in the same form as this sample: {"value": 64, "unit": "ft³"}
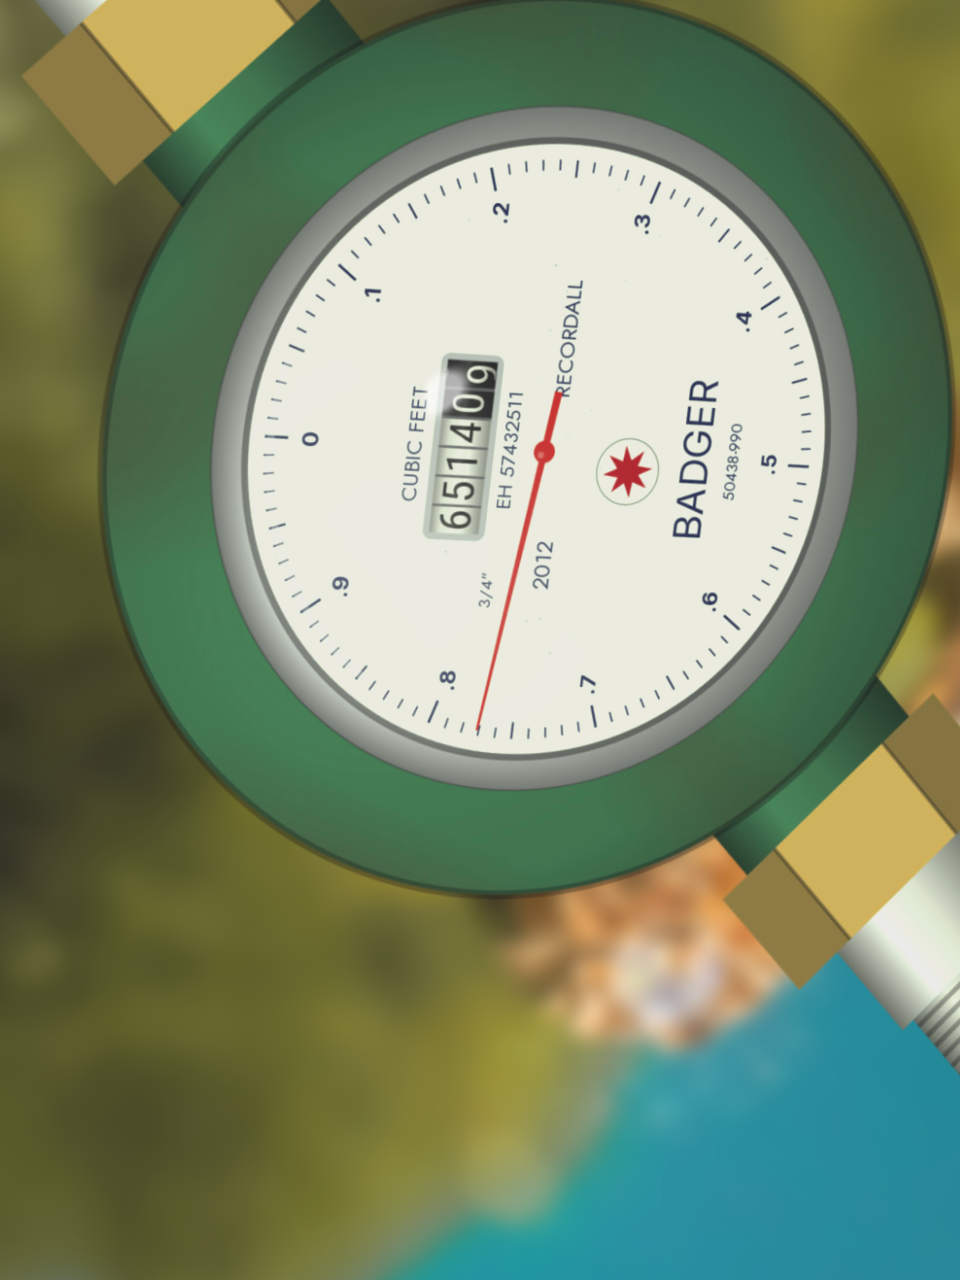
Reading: {"value": 651408.77, "unit": "ft³"}
